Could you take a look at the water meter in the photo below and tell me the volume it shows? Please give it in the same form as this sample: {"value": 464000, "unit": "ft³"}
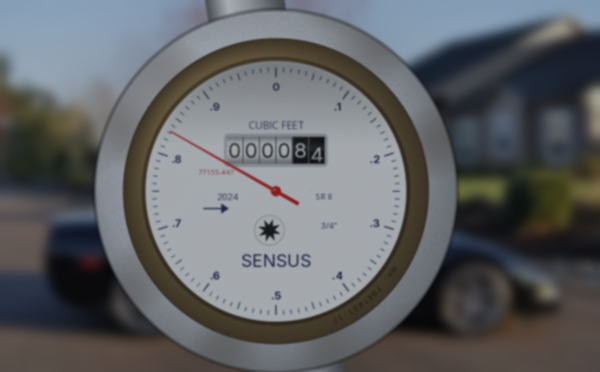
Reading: {"value": 83.83, "unit": "ft³"}
